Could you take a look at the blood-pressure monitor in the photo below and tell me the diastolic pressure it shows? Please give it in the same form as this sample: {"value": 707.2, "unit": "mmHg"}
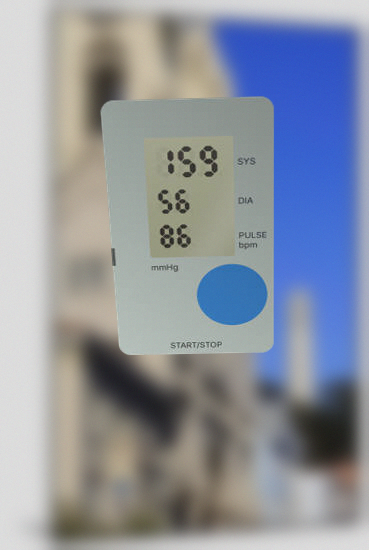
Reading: {"value": 56, "unit": "mmHg"}
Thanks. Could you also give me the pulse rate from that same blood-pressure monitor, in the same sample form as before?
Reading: {"value": 86, "unit": "bpm"}
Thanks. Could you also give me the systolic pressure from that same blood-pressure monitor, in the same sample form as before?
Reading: {"value": 159, "unit": "mmHg"}
